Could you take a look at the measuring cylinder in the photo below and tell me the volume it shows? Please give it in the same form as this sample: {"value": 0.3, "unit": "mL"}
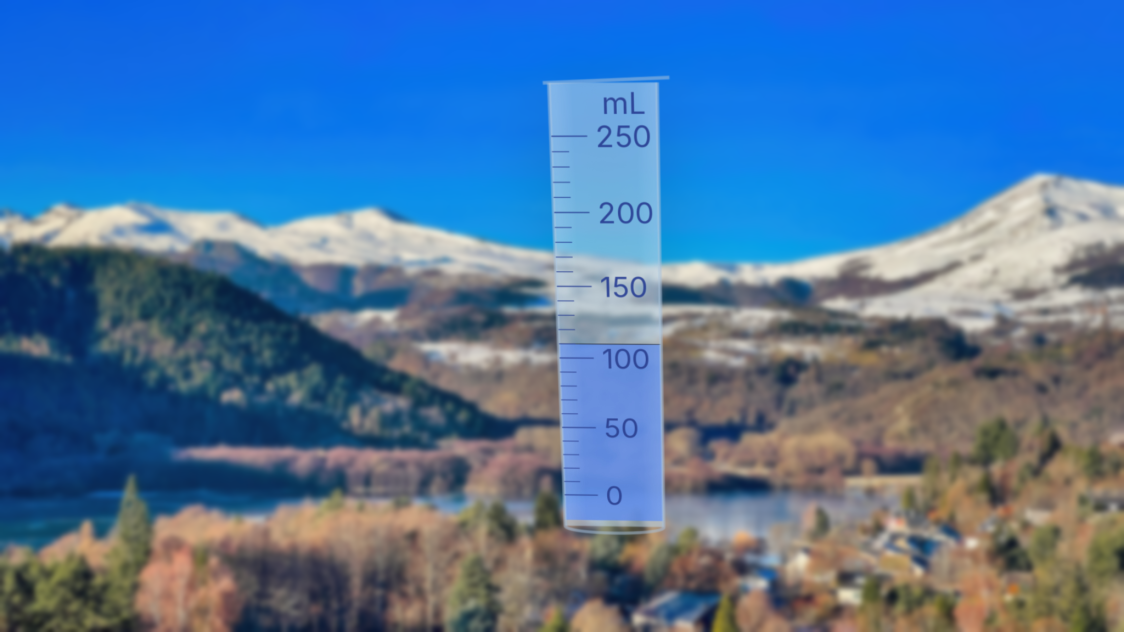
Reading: {"value": 110, "unit": "mL"}
